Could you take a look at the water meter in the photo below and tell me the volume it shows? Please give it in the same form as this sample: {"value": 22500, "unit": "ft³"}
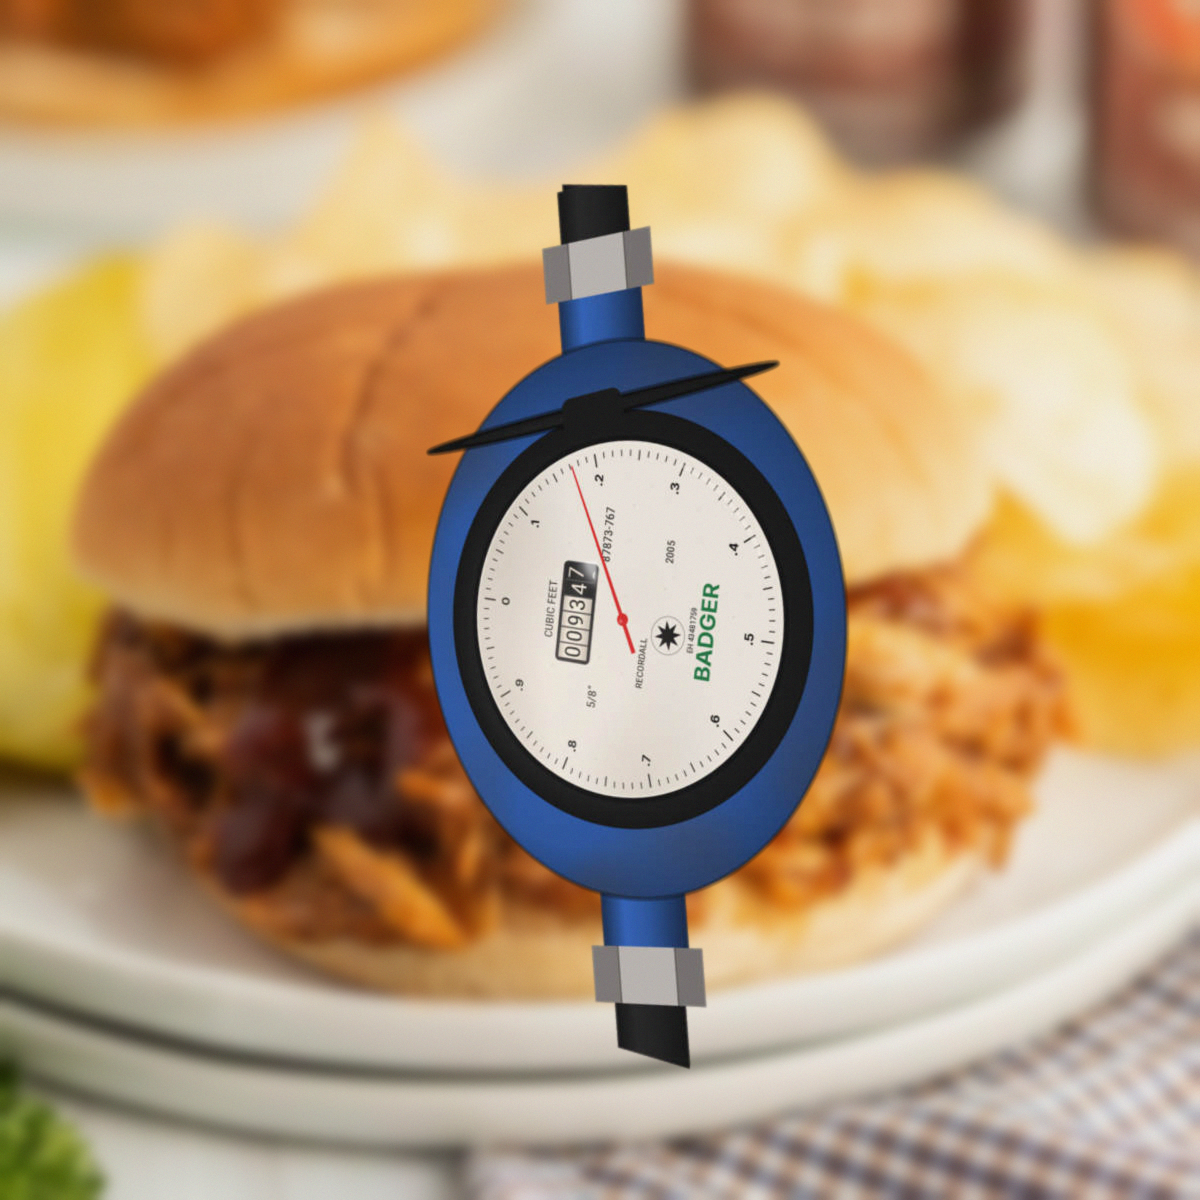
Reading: {"value": 9347.17, "unit": "ft³"}
